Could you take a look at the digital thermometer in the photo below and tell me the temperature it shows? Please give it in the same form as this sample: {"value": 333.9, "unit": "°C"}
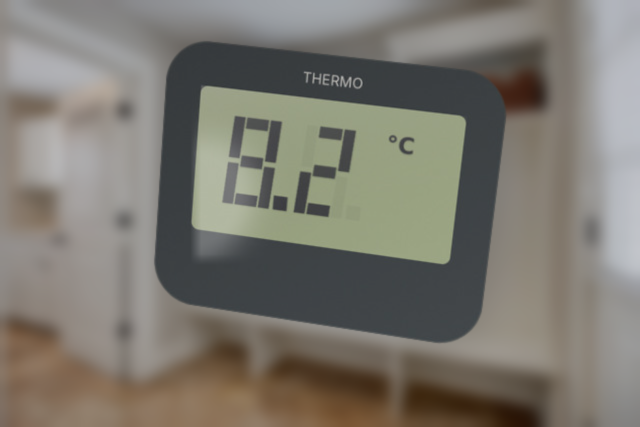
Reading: {"value": 8.2, "unit": "°C"}
